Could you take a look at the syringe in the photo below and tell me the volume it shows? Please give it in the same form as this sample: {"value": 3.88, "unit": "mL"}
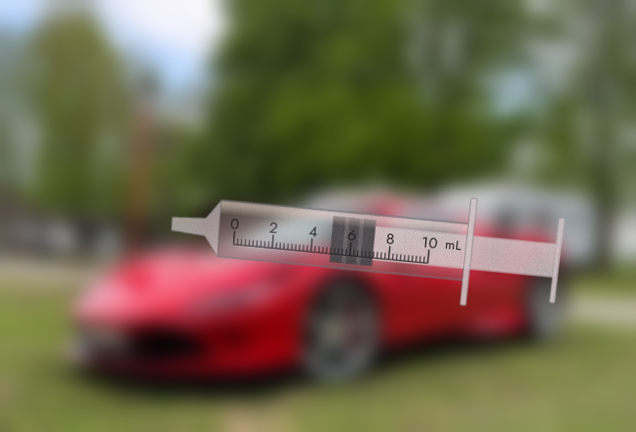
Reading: {"value": 5, "unit": "mL"}
